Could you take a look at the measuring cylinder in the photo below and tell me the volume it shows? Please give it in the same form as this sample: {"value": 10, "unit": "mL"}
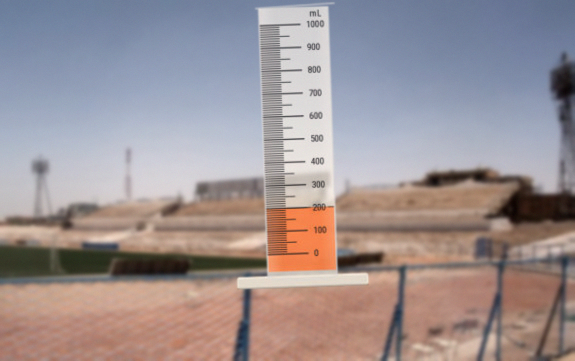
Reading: {"value": 200, "unit": "mL"}
